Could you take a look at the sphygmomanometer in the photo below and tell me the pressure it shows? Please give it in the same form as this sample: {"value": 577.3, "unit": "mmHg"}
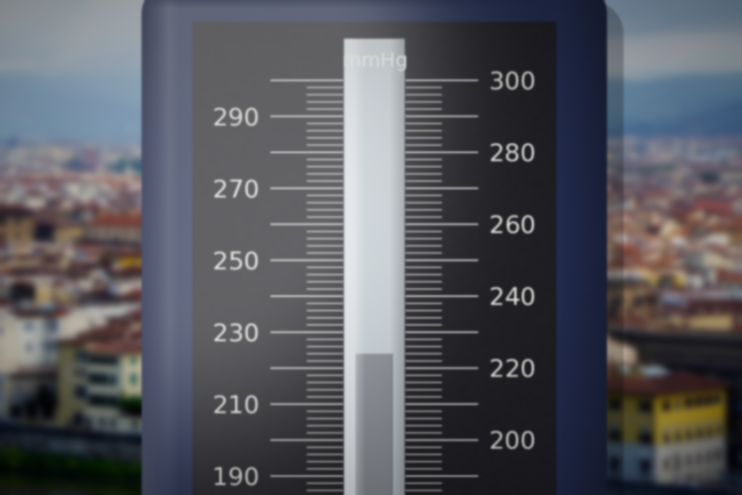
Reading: {"value": 224, "unit": "mmHg"}
